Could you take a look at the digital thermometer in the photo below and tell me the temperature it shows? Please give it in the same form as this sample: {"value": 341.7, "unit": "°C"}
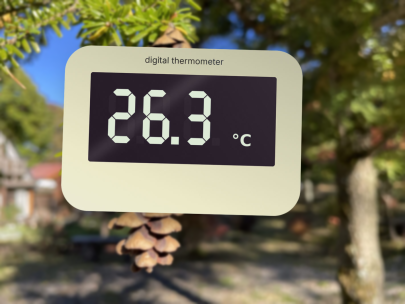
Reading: {"value": 26.3, "unit": "°C"}
